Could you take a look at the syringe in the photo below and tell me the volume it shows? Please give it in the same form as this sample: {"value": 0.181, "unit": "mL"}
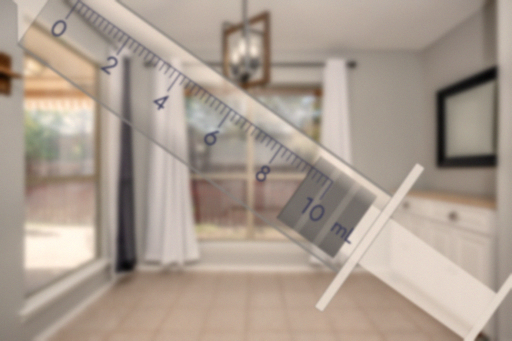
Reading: {"value": 9.2, "unit": "mL"}
